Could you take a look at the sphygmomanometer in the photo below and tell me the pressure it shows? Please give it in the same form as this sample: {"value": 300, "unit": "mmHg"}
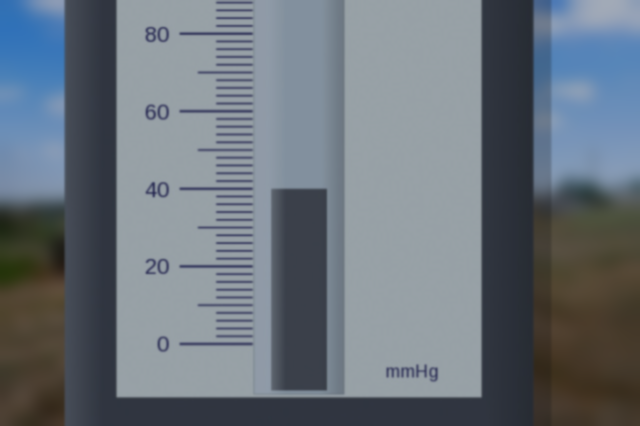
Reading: {"value": 40, "unit": "mmHg"}
